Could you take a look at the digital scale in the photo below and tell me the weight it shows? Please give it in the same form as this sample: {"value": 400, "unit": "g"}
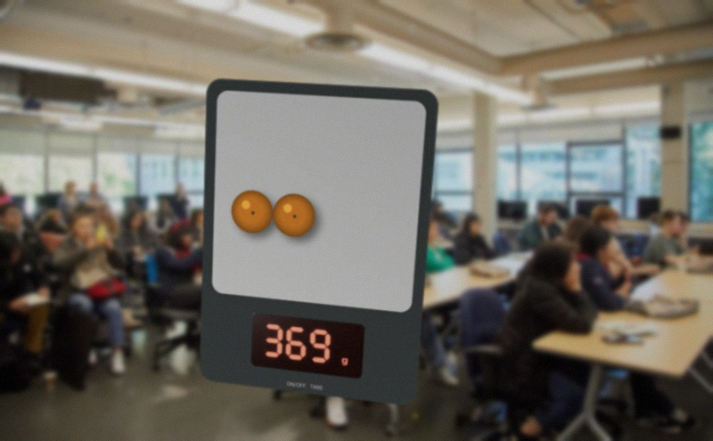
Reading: {"value": 369, "unit": "g"}
